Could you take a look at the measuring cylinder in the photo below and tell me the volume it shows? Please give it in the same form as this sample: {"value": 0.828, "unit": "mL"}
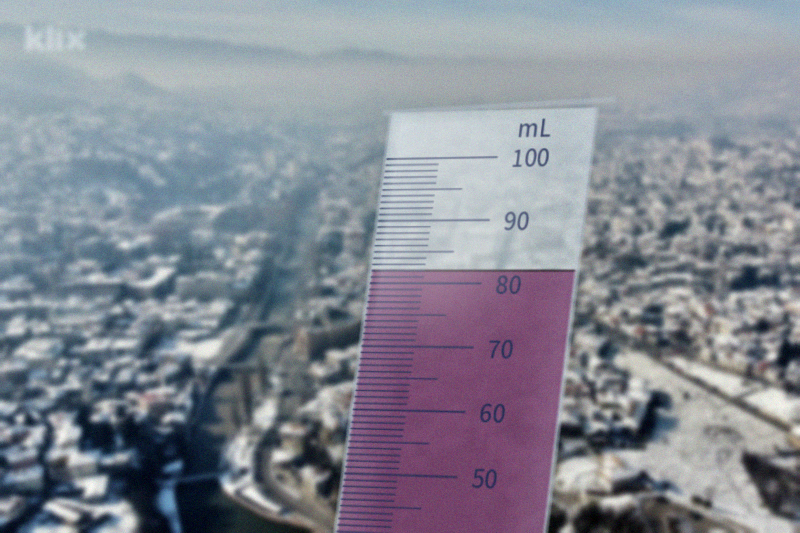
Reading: {"value": 82, "unit": "mL"}
